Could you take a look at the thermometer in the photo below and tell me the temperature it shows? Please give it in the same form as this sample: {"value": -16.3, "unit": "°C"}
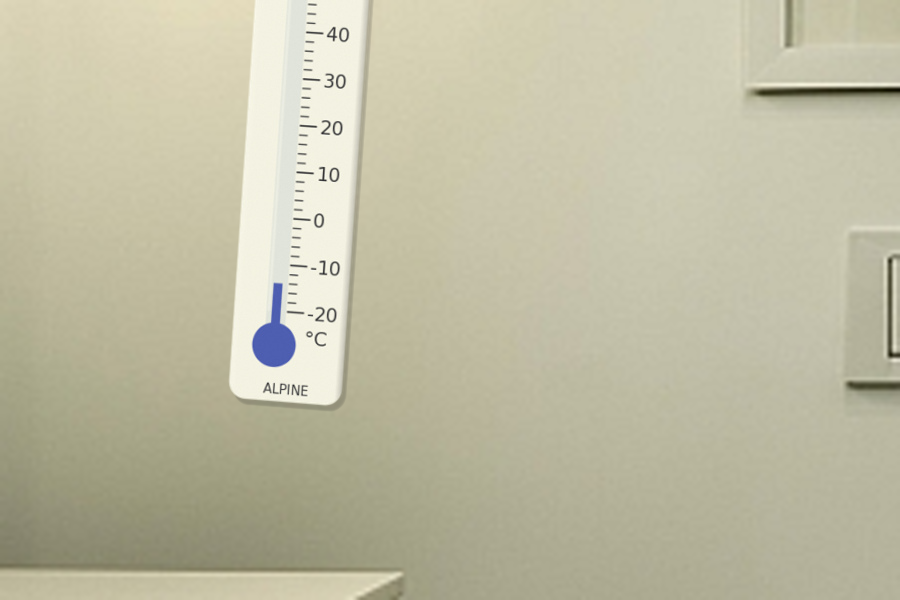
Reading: {"value": -14, "unit": "°C"}
